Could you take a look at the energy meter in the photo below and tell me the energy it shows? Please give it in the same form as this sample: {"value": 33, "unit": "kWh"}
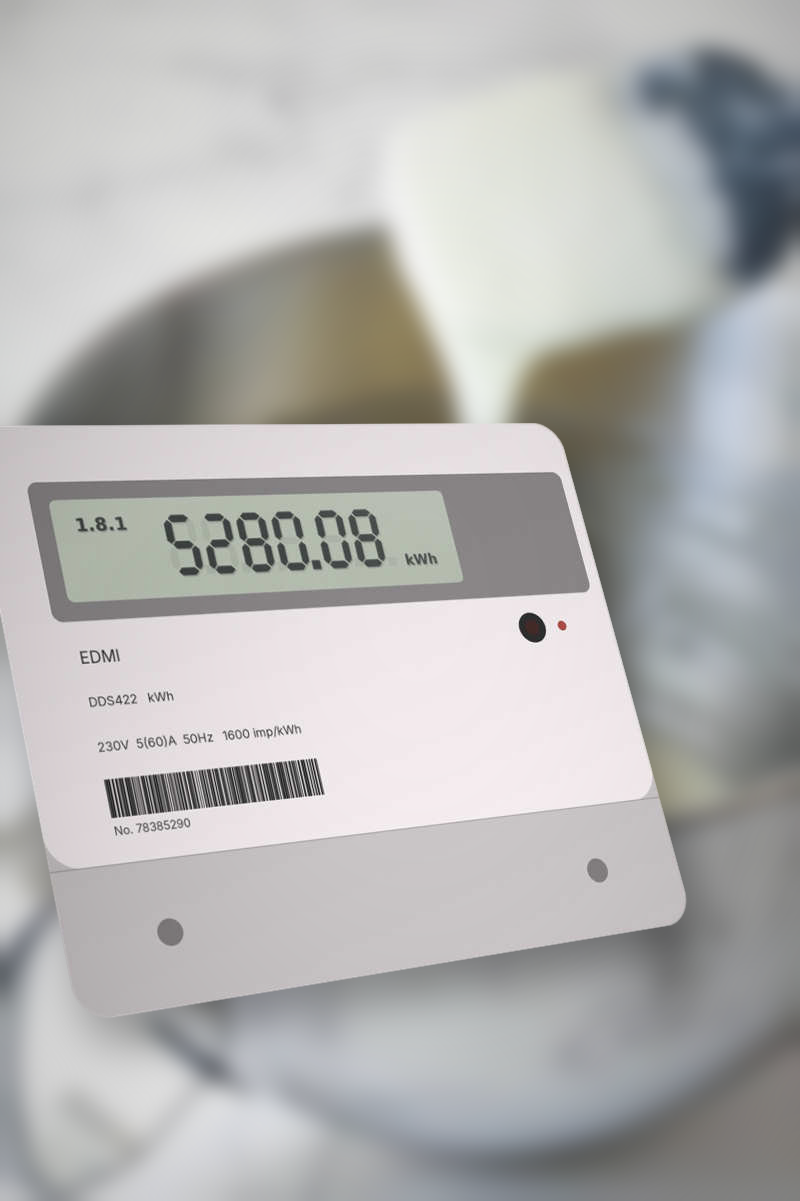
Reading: {"value": 5280.08, "unit": "kWh"}
